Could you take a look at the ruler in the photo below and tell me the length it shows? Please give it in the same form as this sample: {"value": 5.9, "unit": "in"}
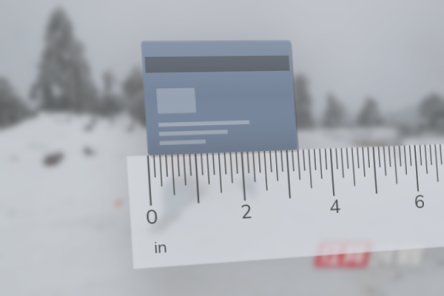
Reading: {"value": 3.25, "unit": "in"}
